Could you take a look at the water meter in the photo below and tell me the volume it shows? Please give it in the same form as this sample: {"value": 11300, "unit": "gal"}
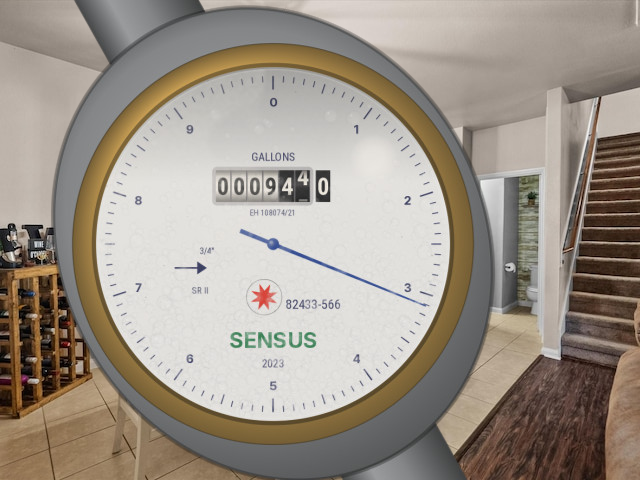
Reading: {"value": 9443.1, "unit": "gal"}
